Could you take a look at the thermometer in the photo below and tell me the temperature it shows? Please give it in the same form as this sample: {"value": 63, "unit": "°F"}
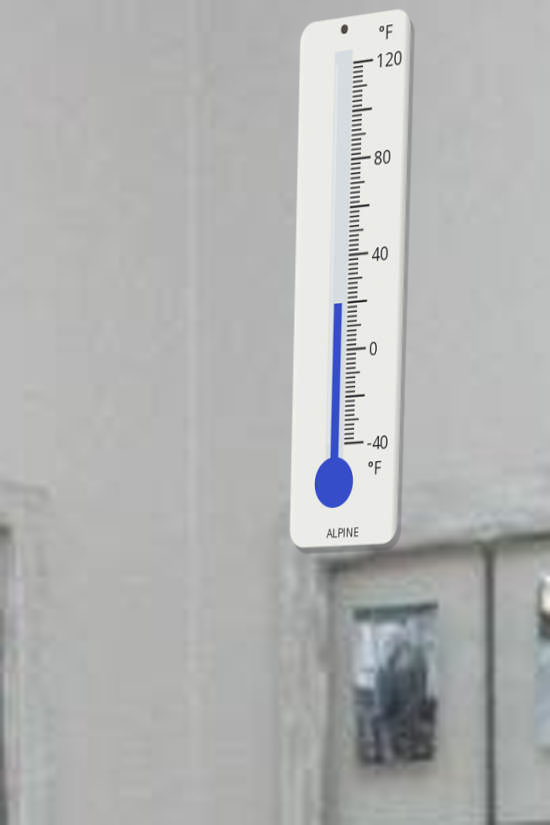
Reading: {"value": 20, "unit": "°F"}
